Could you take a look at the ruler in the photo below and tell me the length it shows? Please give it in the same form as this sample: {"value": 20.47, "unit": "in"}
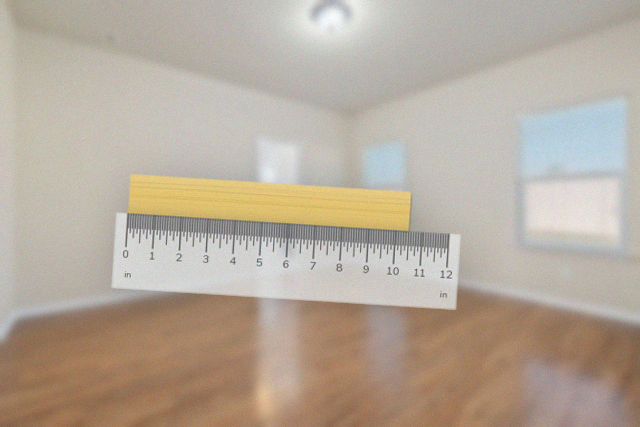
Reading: {"value": 10.5, "unit": "in"}
